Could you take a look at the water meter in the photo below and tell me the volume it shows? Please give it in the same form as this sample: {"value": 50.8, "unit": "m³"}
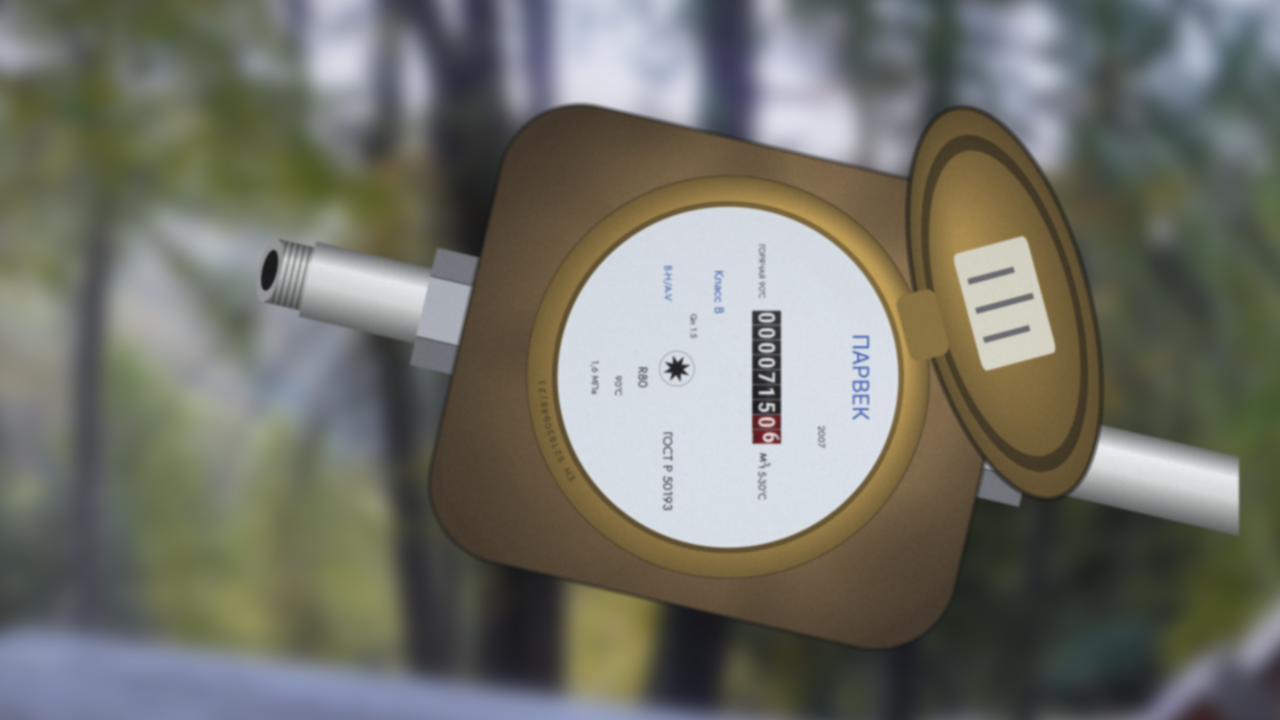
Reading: {"value": 715.06, "unit": "m³"}
